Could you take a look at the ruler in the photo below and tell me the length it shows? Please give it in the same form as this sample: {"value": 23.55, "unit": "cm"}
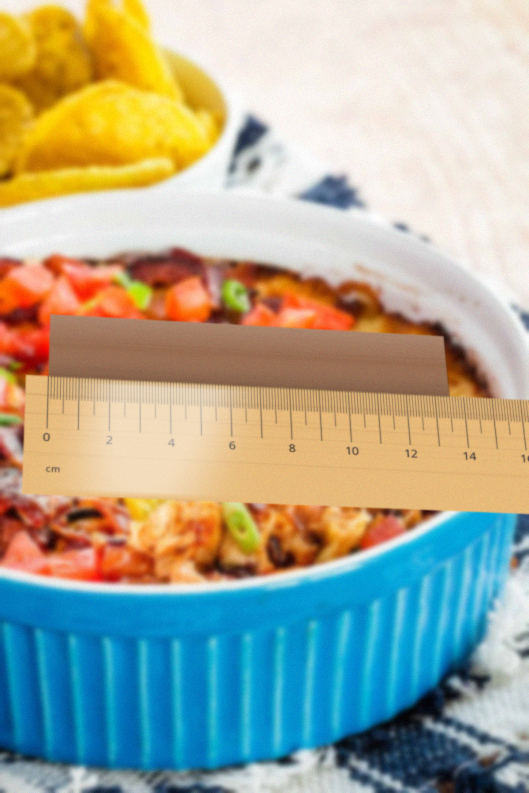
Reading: {"value": 13.5, "unit": "cm"}
